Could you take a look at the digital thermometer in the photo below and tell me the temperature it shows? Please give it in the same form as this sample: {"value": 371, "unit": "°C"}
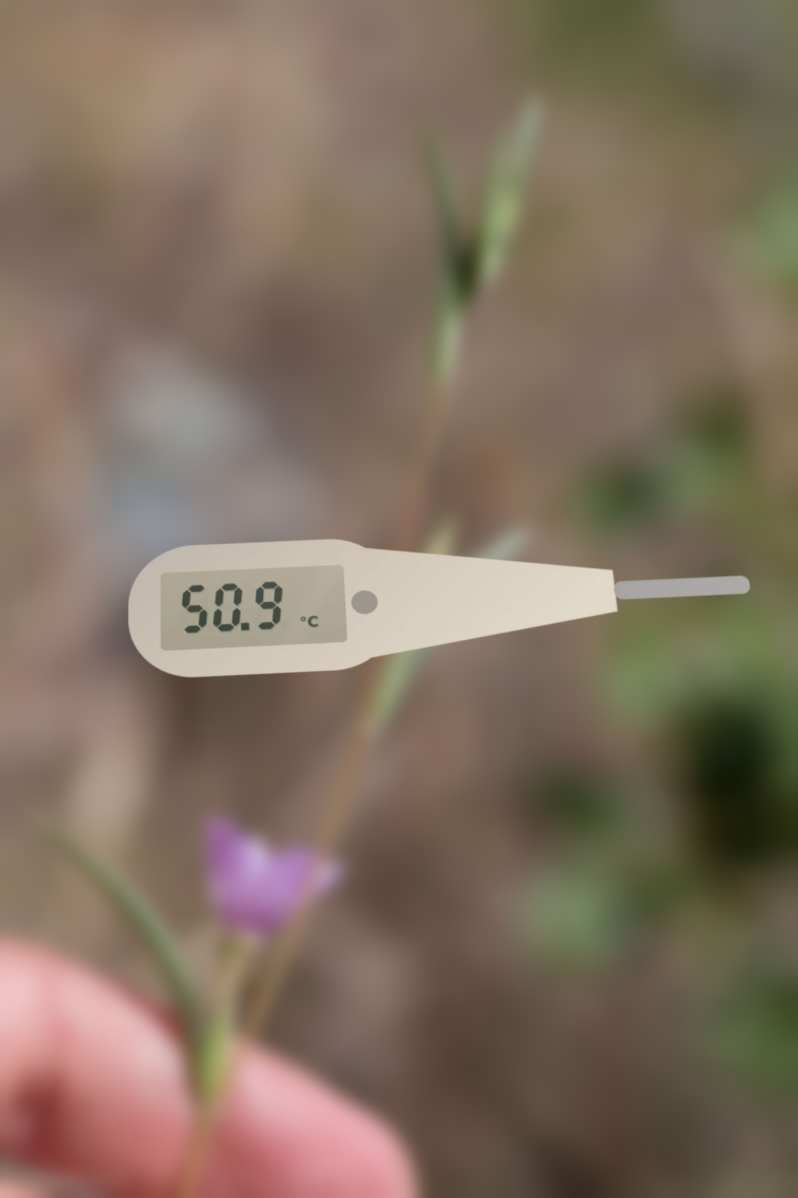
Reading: {"value": 50.9, "unit": "°C"}
